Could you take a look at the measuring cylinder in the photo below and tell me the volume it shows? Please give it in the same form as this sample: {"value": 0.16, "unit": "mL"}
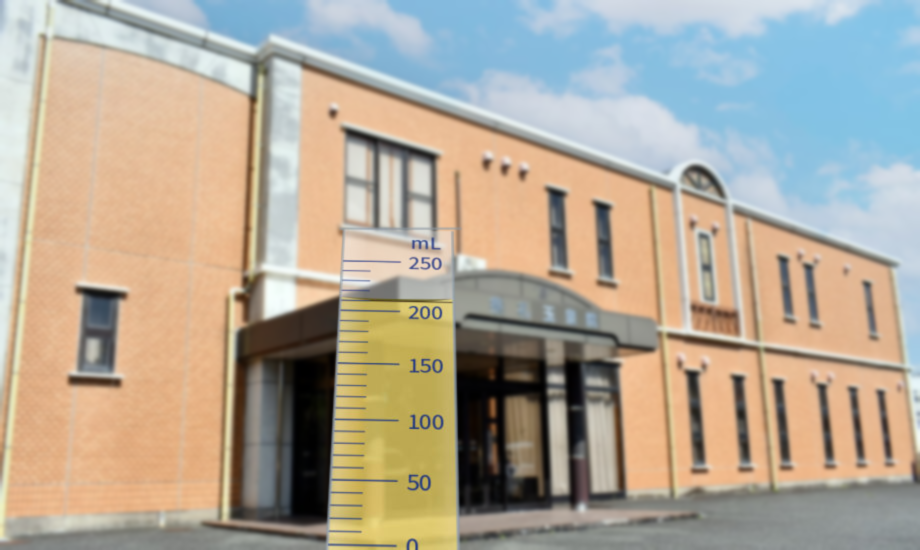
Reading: {"value": 210, "unit": "mL"}
